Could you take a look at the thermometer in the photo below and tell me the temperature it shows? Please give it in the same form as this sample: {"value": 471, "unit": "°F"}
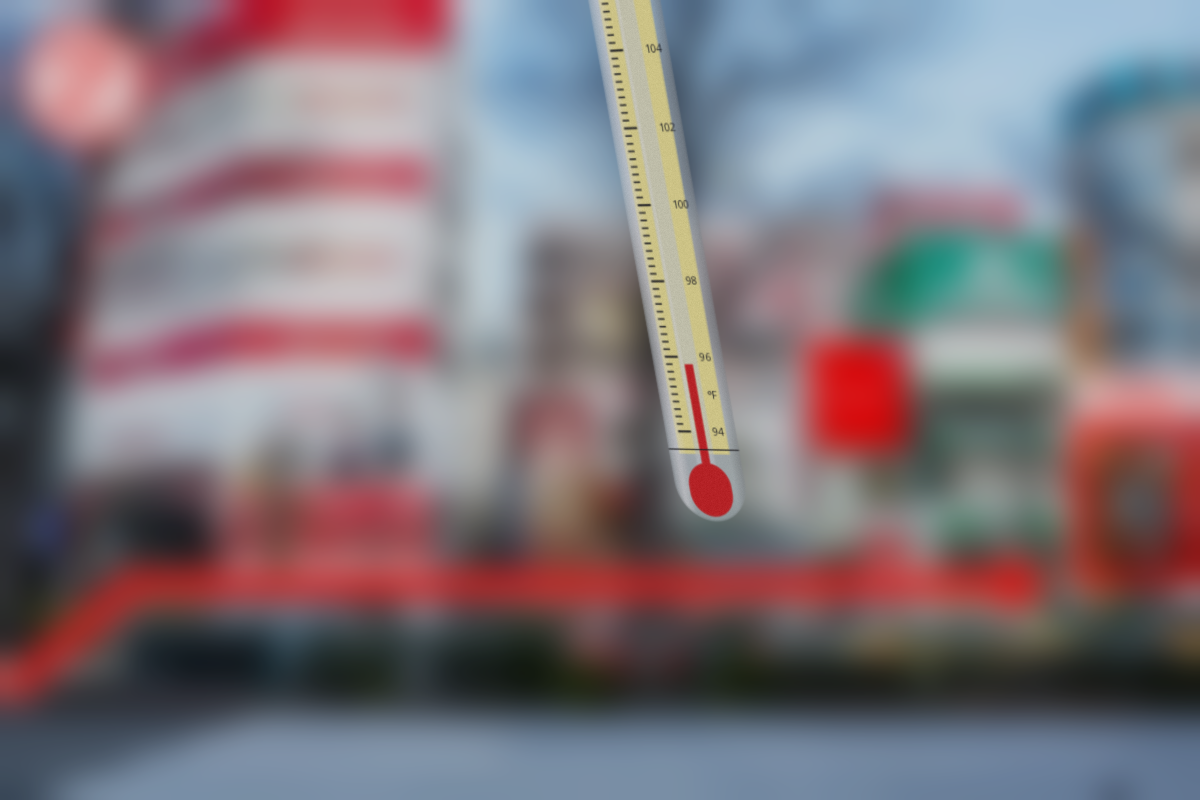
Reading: {"value": 95.8, "unit": "°F"}
